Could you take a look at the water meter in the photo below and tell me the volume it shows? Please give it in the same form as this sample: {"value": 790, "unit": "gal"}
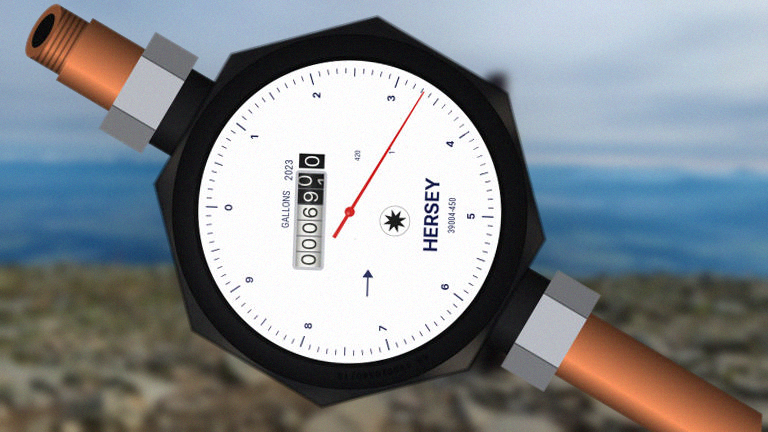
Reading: {"value": 6903.3, "unit": "gal"}
